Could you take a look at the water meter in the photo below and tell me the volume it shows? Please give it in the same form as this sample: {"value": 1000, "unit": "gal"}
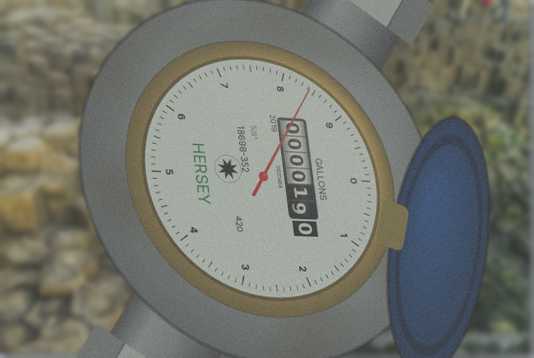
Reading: {"value": 188.4, "unit": "gal"}
